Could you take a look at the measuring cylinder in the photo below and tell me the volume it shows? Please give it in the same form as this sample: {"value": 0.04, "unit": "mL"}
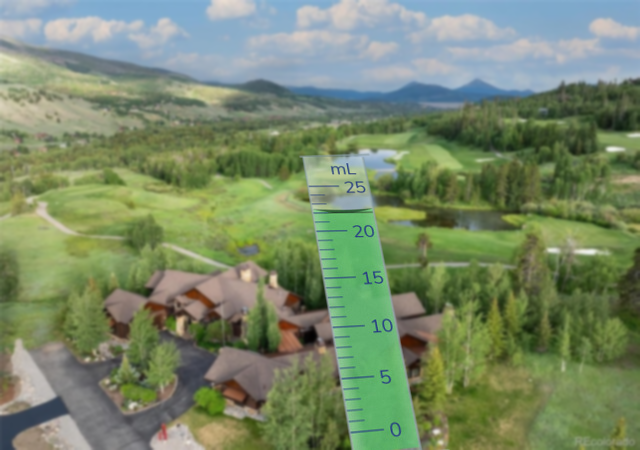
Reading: {"value": 22, "unit": "mL"}
